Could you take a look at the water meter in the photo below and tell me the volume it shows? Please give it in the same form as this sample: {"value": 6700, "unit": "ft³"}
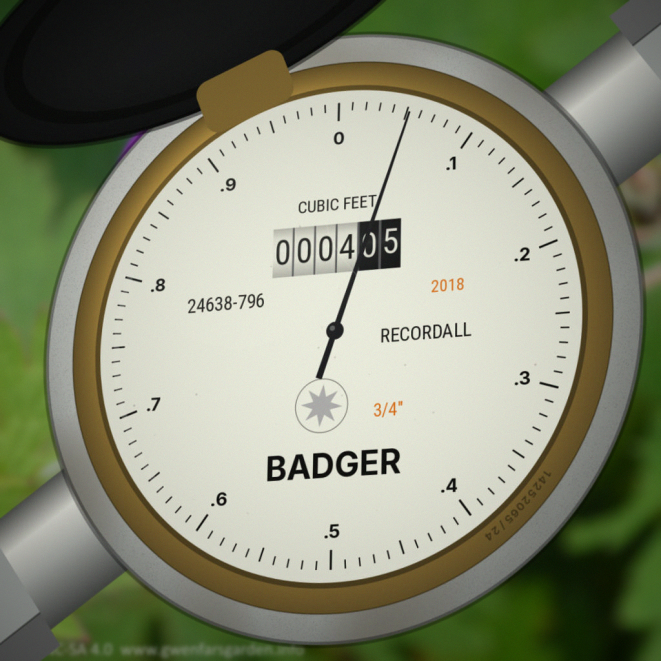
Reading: {"value": 405.05, "unit": "ft³"}
